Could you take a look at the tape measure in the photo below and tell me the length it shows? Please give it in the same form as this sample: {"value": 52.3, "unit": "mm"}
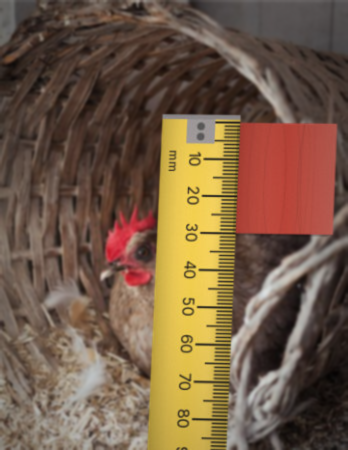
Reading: {"value": 30, "unit": "mm"}
